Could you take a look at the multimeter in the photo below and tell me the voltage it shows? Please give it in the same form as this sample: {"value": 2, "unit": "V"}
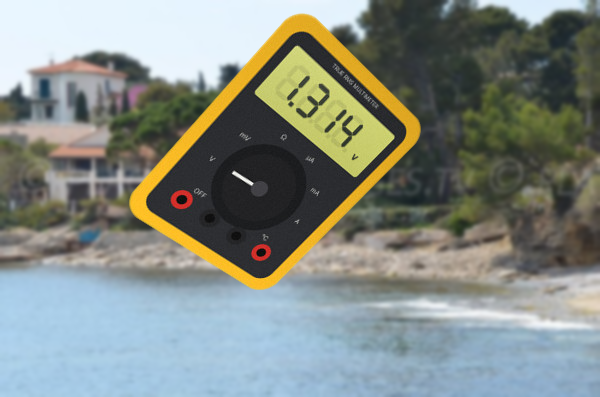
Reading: {"value": 1.314, "unit": "V"}
